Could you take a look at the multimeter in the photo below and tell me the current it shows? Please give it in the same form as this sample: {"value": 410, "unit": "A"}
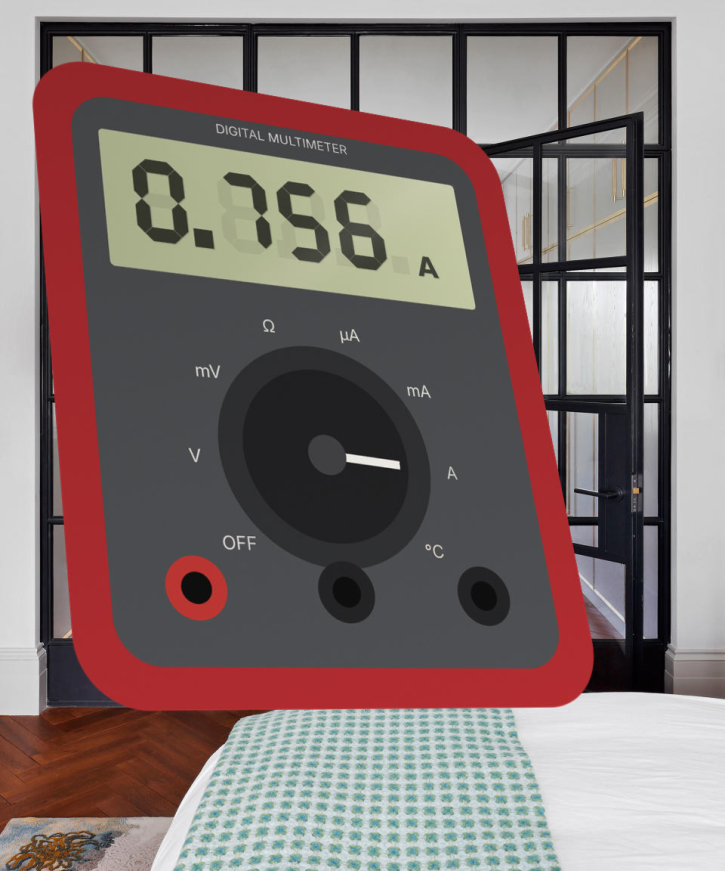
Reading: {"value": 0.756, "unit": "A"}
